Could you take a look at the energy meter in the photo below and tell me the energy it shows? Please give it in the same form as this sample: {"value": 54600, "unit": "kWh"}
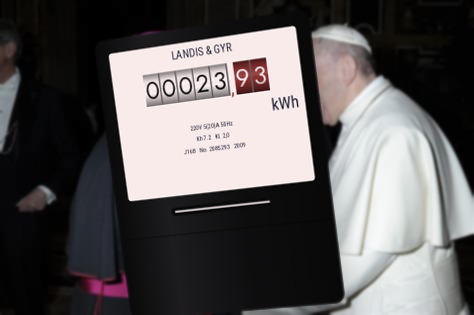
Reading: {"value": 23.93, "unit": "kWh"}
